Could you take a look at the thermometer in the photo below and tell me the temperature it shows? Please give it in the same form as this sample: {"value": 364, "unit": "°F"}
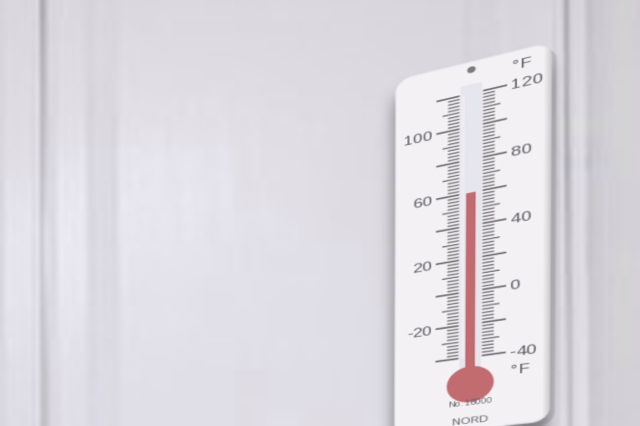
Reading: {"value": 60, "unit": "°F"}
